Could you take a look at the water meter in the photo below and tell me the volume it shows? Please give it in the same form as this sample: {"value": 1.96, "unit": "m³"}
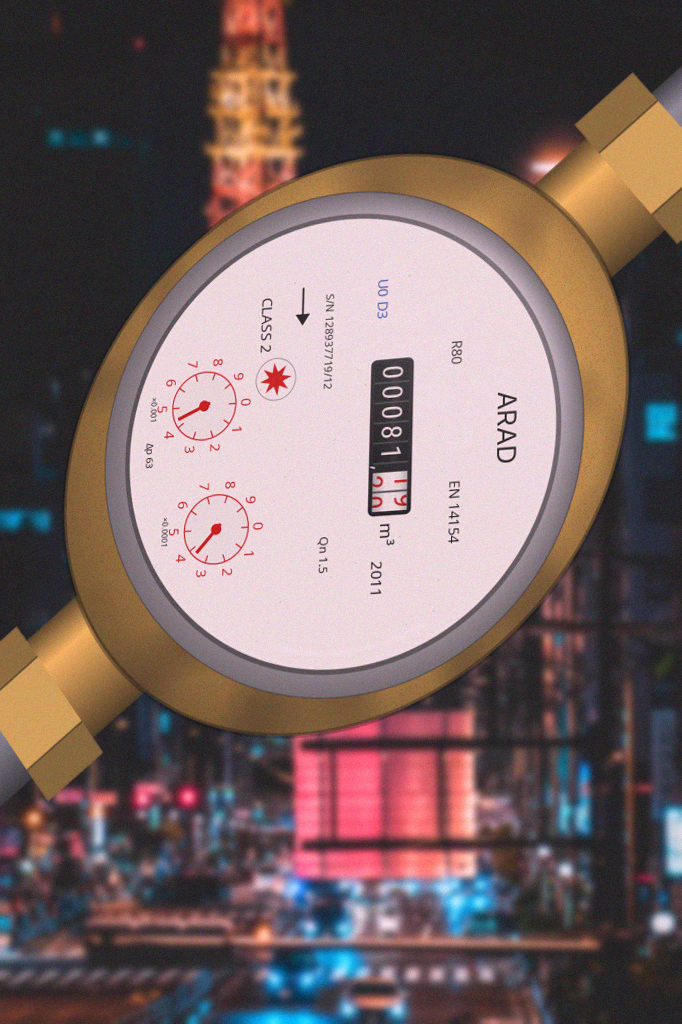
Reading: {"value": 81.1943, "unit": "m³"}
